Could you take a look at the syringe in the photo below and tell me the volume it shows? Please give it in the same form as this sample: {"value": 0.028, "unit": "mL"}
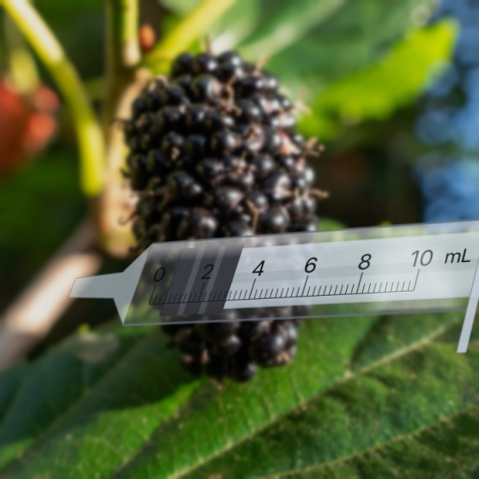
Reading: {"value": 0.6, "unit": "mL"}
